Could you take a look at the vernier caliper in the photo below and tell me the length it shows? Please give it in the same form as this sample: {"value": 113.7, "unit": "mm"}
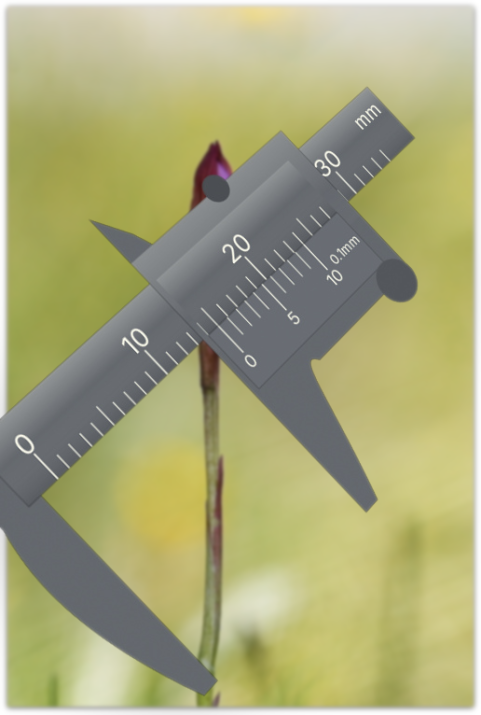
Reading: {"value": 15.0, "unit": "mm"}
